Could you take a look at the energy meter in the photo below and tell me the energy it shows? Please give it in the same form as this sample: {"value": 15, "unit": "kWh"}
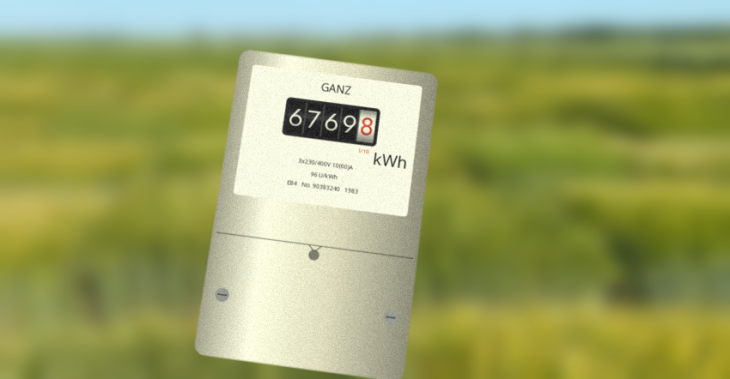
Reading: {"value": 6769.8, "unit": "kWh"}
